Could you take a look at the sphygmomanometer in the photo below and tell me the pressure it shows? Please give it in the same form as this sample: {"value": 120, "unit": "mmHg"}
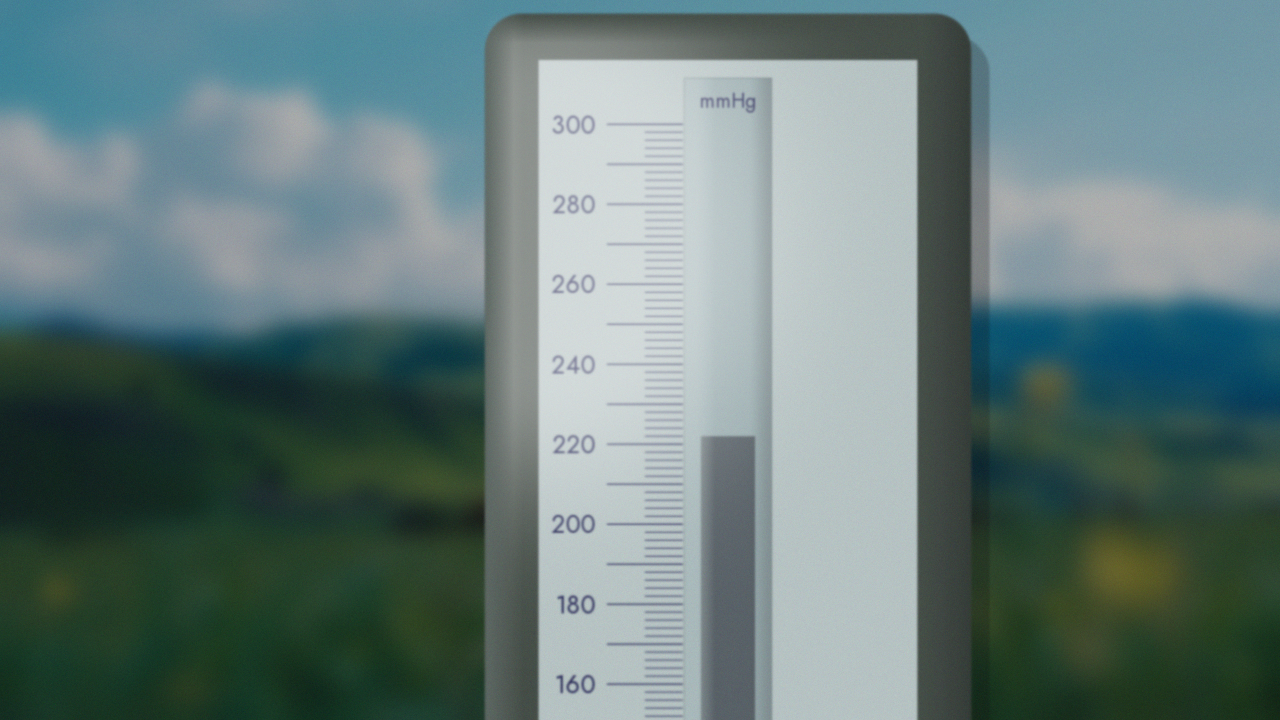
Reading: {"value": 222, "unit": "mmHg"}
